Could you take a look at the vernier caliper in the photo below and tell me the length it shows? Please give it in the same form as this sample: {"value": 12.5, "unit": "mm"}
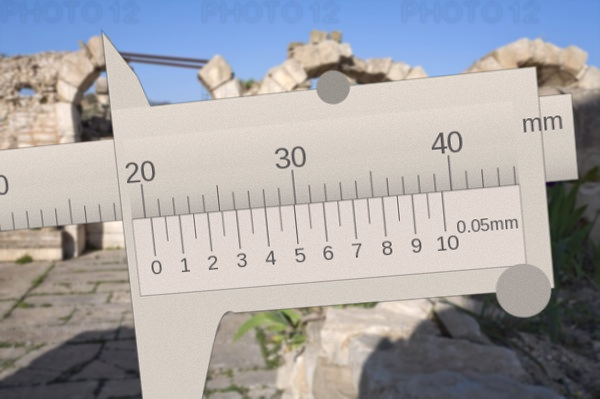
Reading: {"value": 20.4, "unit": "mm"}
